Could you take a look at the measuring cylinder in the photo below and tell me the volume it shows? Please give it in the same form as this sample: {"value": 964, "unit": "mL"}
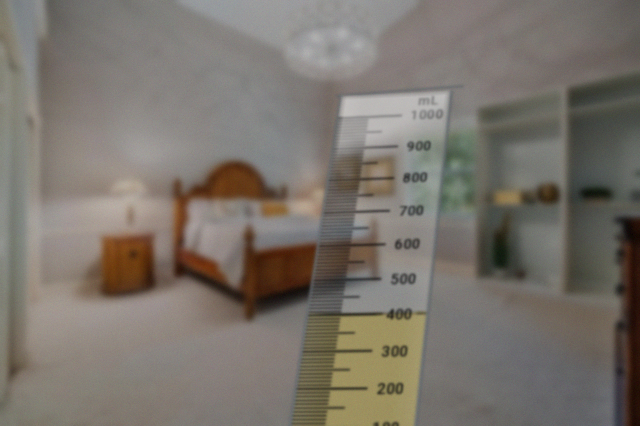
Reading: {"value": 400, "unit": "mL"}
